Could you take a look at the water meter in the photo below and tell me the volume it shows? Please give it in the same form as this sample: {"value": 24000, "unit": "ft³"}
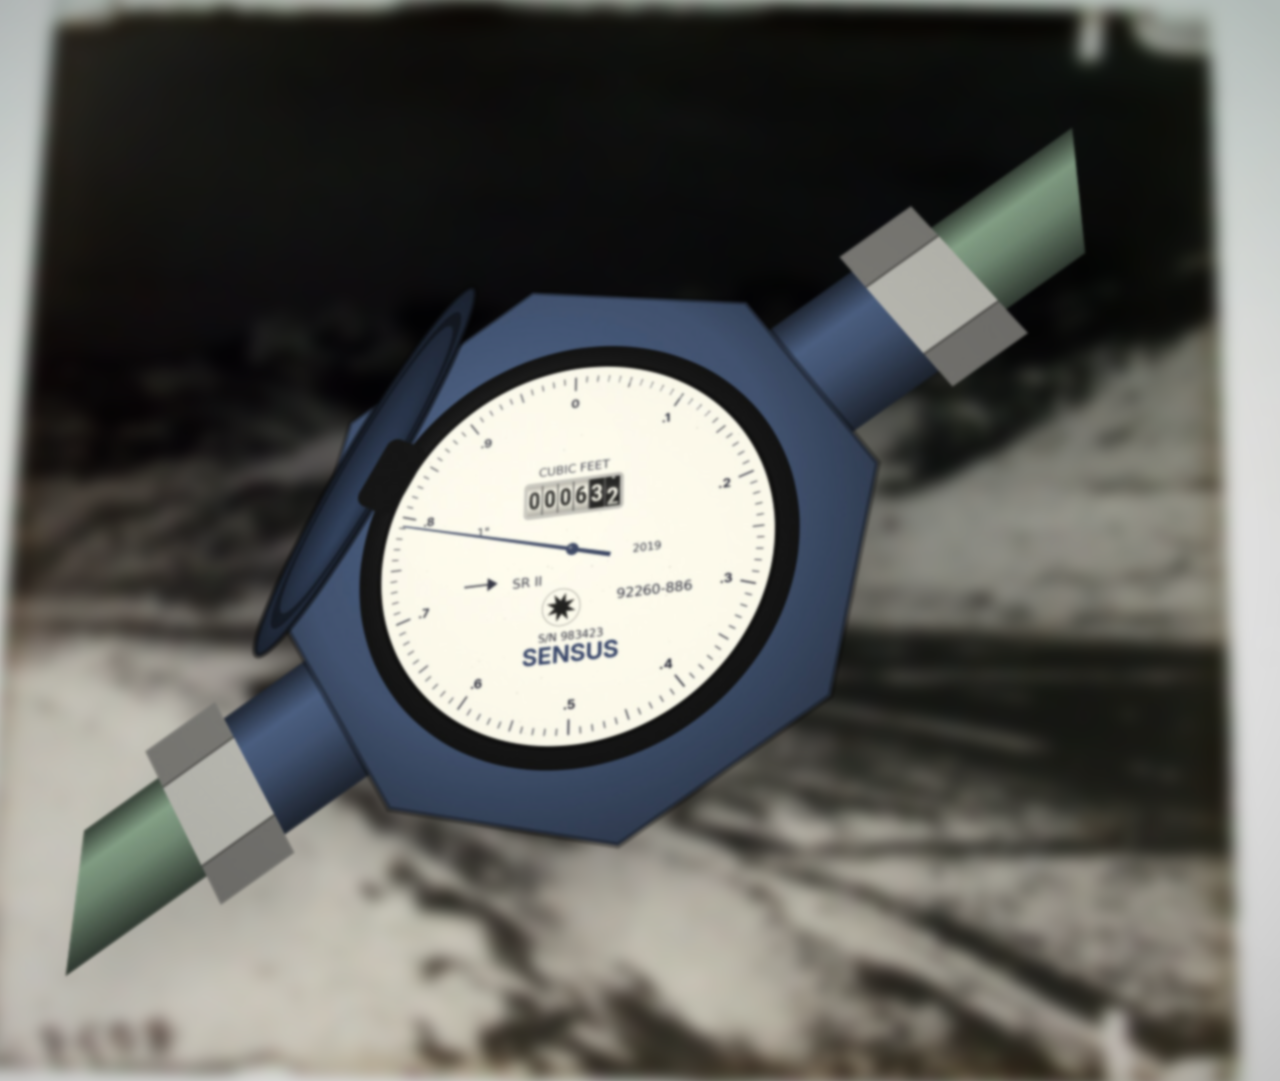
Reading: {"value": 631.79, "unit": "ft³"}
